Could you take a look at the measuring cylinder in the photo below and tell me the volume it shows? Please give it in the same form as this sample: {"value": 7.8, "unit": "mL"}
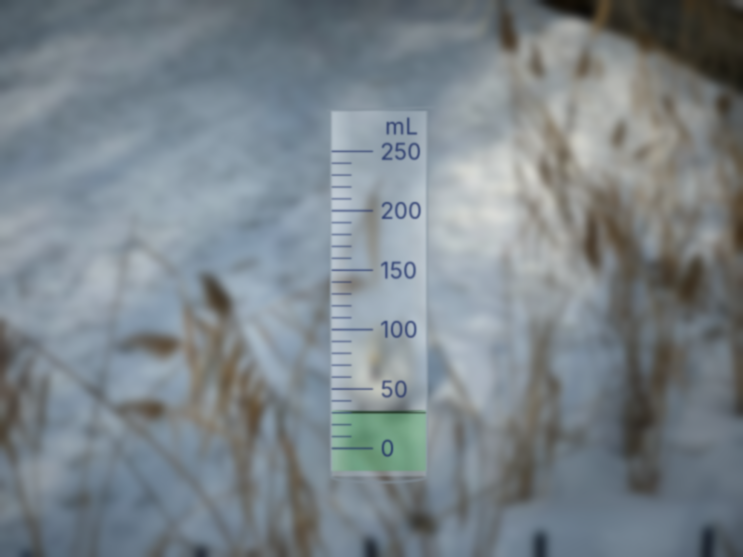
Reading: {"value": 30, "unit": "mL"}
